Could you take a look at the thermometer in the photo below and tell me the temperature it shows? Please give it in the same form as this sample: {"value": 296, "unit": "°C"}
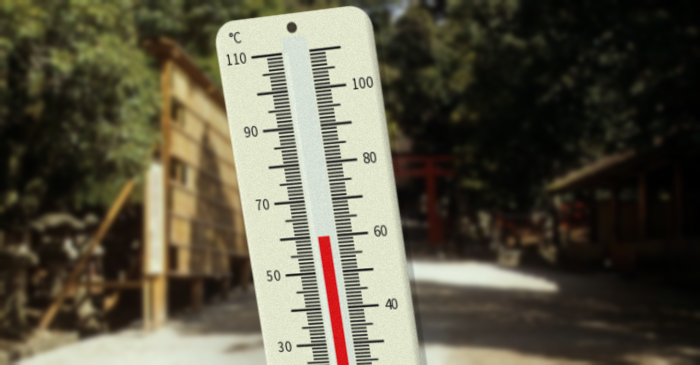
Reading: {"value": 60, "unit": "°C"}
